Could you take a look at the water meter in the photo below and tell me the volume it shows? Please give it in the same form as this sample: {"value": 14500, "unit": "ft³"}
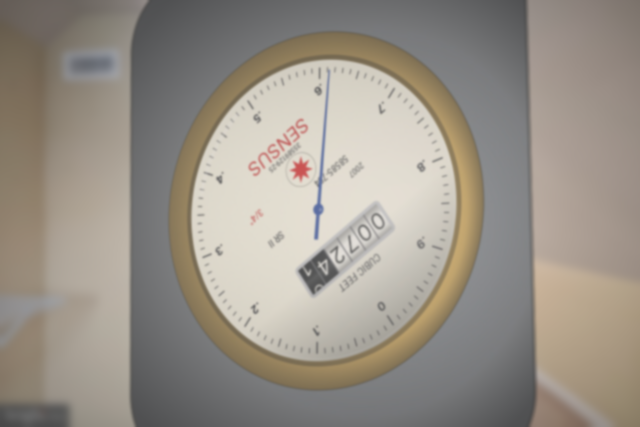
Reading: {"value": 7240.61, "unit": "ft³"}
